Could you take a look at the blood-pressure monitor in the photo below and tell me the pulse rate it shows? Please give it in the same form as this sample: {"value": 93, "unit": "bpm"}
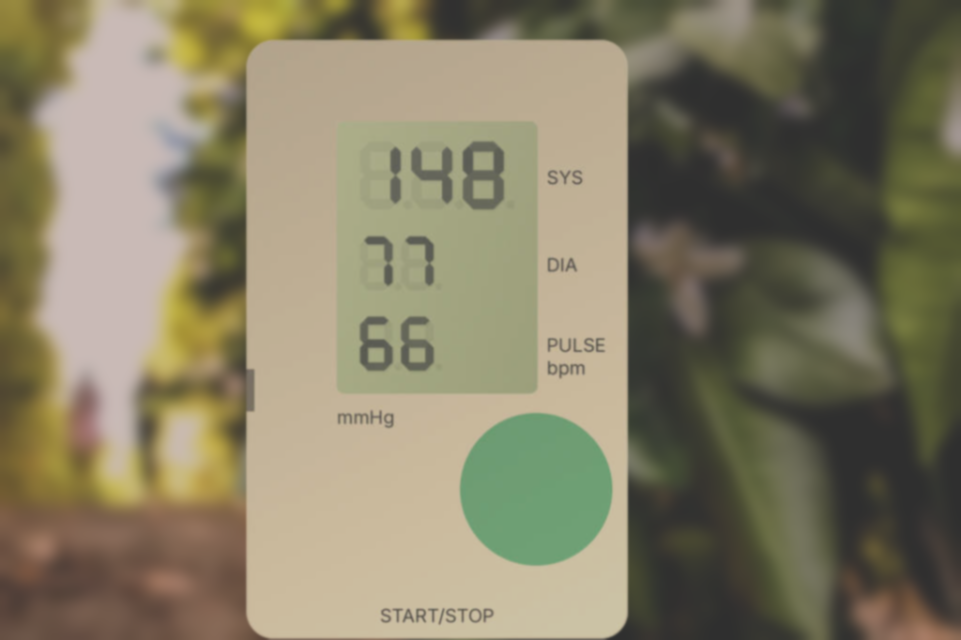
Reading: {"value": 66, "unit": "bpm"}
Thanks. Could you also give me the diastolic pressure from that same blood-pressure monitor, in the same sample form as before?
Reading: {"value": 77, "unit": "mmHg"}
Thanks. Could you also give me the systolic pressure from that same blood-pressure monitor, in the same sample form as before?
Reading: {"value": 148, "unit": "mmHg"}
